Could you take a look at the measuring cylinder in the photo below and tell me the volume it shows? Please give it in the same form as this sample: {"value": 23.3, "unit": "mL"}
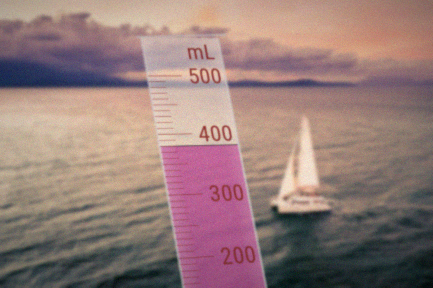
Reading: {"value": 380, "unit": "mL"}
